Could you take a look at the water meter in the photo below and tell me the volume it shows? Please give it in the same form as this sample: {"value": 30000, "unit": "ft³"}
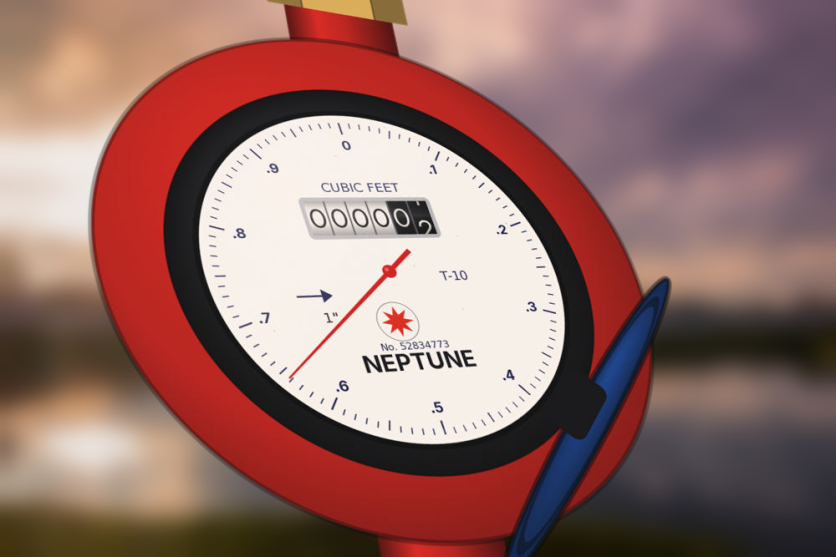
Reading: {"value": 1.64, "unit": "ft³"}
